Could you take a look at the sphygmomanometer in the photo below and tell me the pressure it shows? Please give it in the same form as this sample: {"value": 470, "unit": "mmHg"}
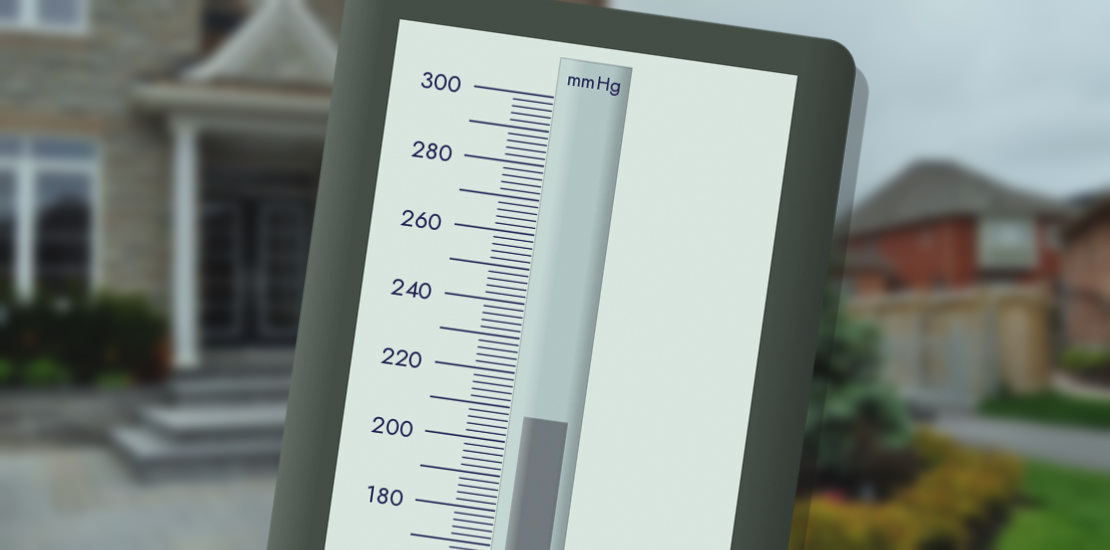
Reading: {"value": 208, "unit": "mmHg"}
